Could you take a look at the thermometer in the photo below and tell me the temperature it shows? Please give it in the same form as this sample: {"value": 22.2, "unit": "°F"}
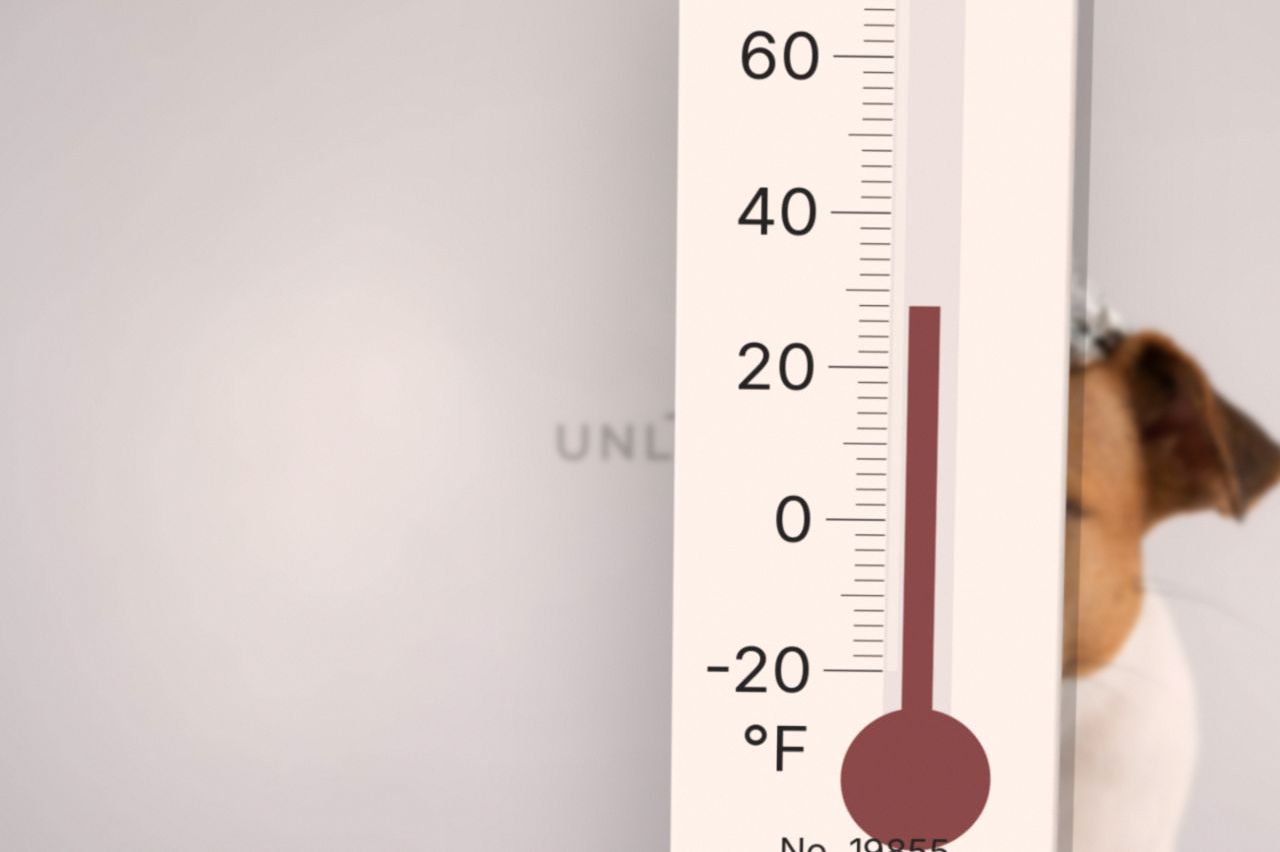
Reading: {"value": 28, "unit": "°F"}
